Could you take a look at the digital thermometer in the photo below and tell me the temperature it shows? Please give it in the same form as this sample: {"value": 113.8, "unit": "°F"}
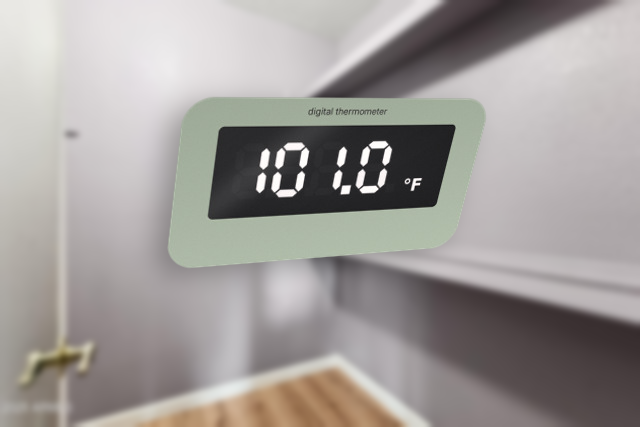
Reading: {"value": 101.0, "unit": "°F"}
